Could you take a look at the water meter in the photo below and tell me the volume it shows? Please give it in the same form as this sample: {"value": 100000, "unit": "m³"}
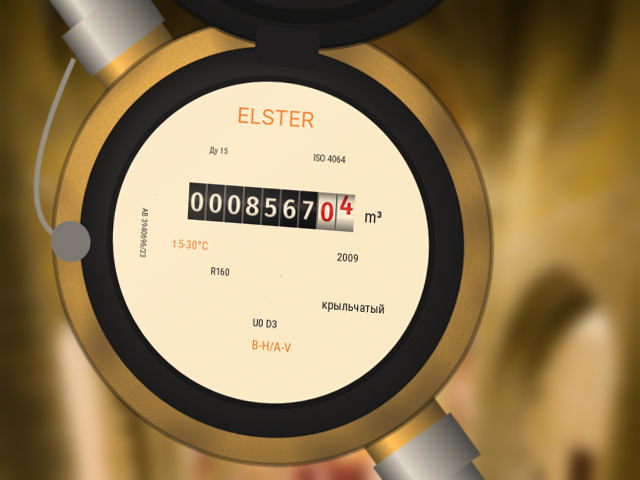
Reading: {"value": 8567.04, "unit": "m³"}
